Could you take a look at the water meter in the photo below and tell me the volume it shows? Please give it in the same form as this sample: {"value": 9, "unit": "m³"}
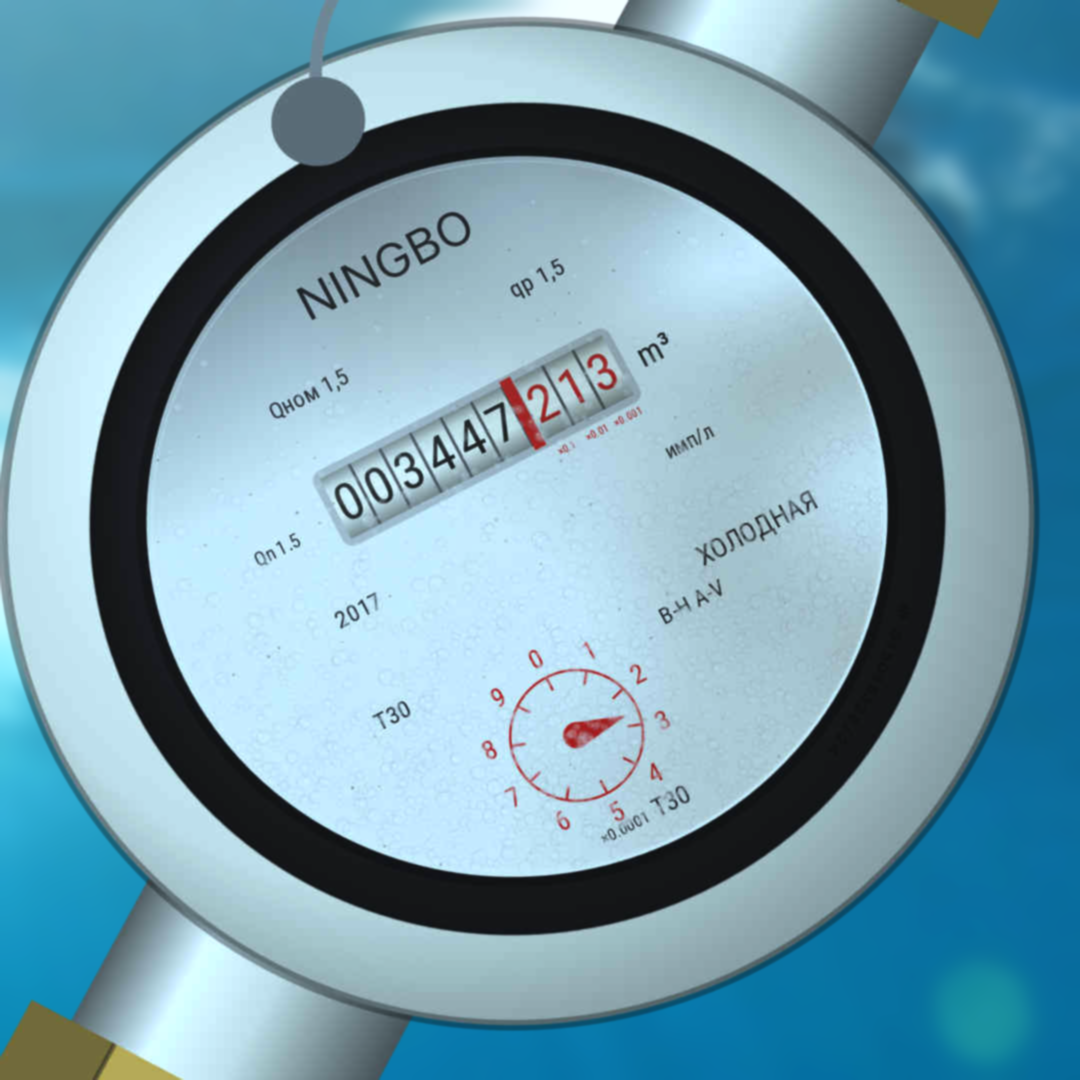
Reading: {"value": 3447.2132, "unit": "m³"}
